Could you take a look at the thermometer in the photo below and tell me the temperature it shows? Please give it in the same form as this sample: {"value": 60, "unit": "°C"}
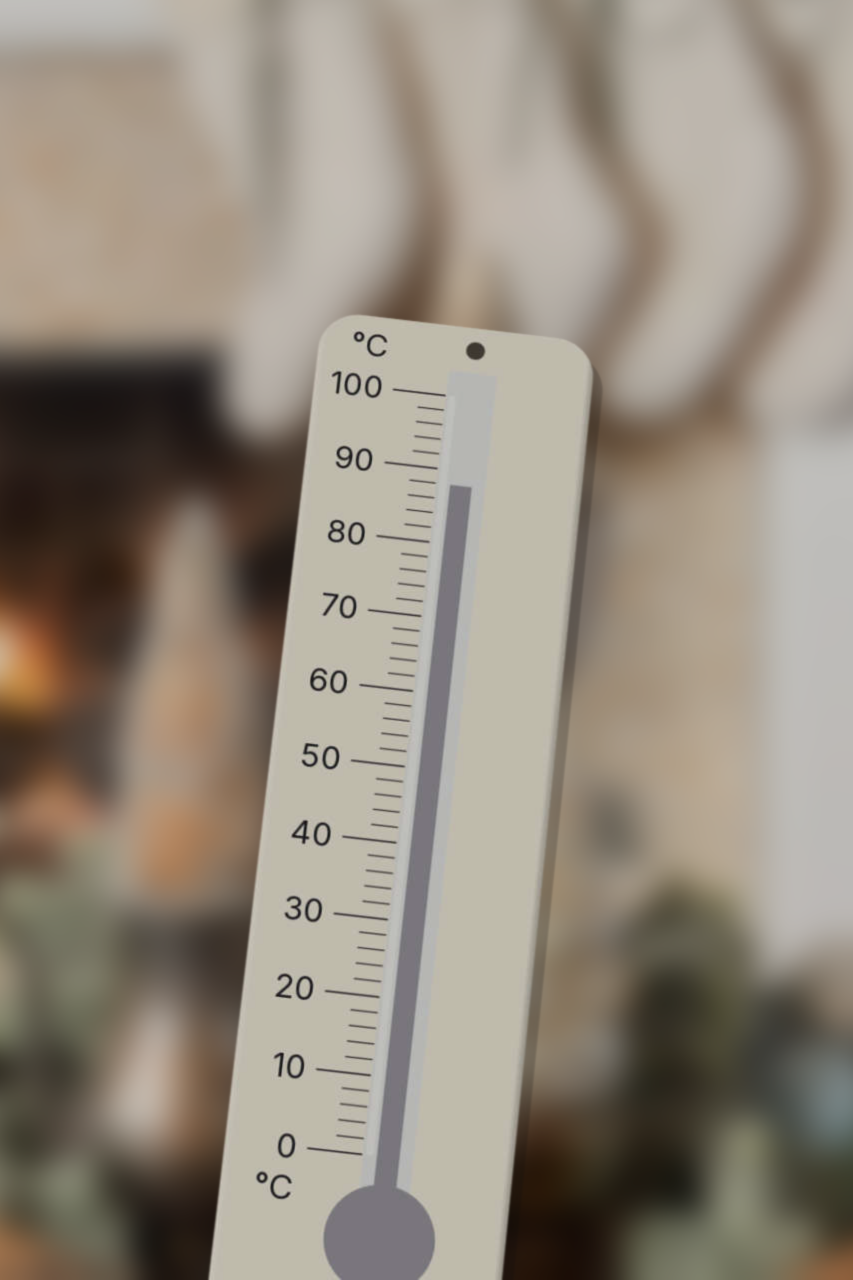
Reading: {"value": 88, "unit": "°C"}
